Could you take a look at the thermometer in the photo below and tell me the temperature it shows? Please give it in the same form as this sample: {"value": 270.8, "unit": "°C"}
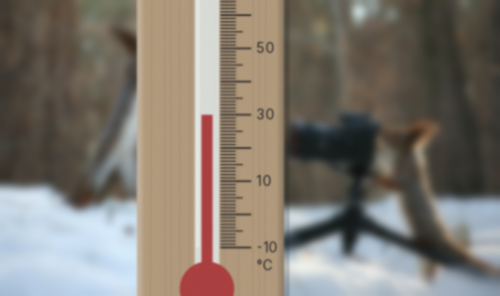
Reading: {"value": 30, "unit": "°C"}
